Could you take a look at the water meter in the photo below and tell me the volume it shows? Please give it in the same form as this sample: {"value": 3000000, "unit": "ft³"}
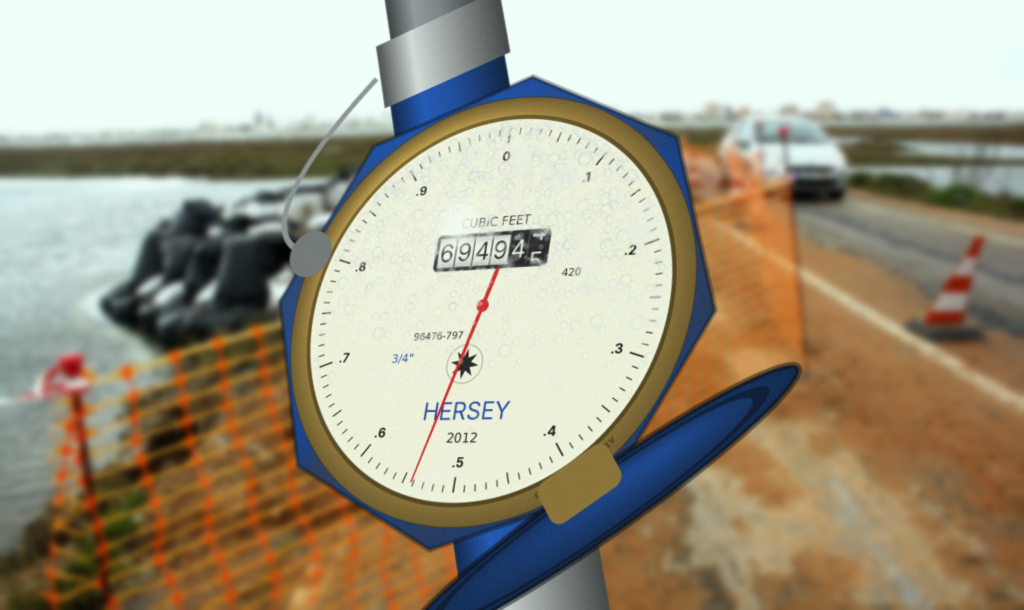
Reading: {"value": 694944.54, "unit": "ft³"}
